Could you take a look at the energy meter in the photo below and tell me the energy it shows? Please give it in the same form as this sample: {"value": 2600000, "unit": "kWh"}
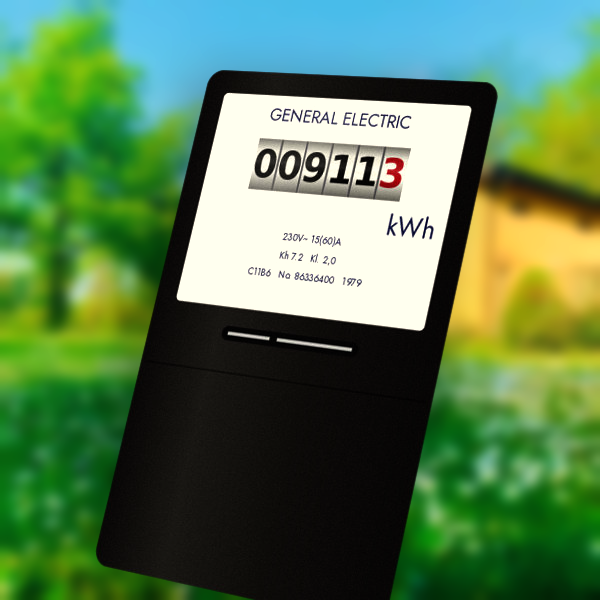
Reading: {"value": 911.3, "unit": "kWh"}
